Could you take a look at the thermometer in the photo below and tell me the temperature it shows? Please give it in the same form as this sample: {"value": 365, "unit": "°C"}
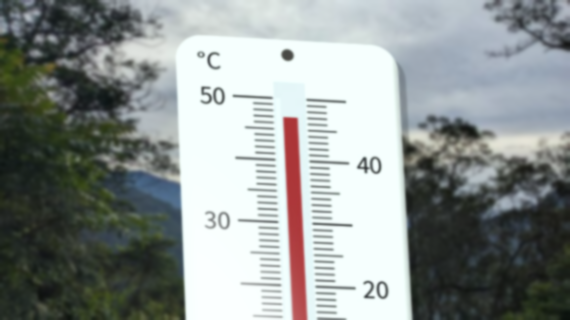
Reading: {"value": 47, "unit": "°C"}
